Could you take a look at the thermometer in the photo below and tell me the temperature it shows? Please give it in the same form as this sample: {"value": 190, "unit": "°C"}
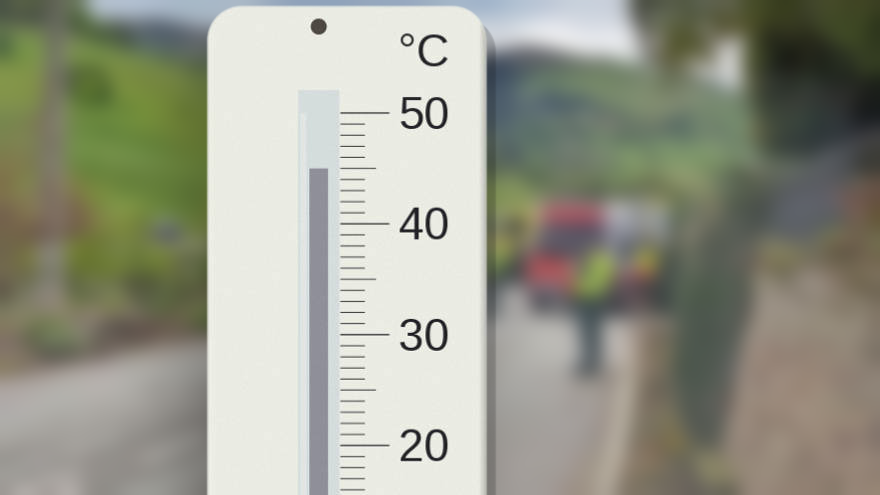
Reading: {"value": 45, "unit": "°C"}
